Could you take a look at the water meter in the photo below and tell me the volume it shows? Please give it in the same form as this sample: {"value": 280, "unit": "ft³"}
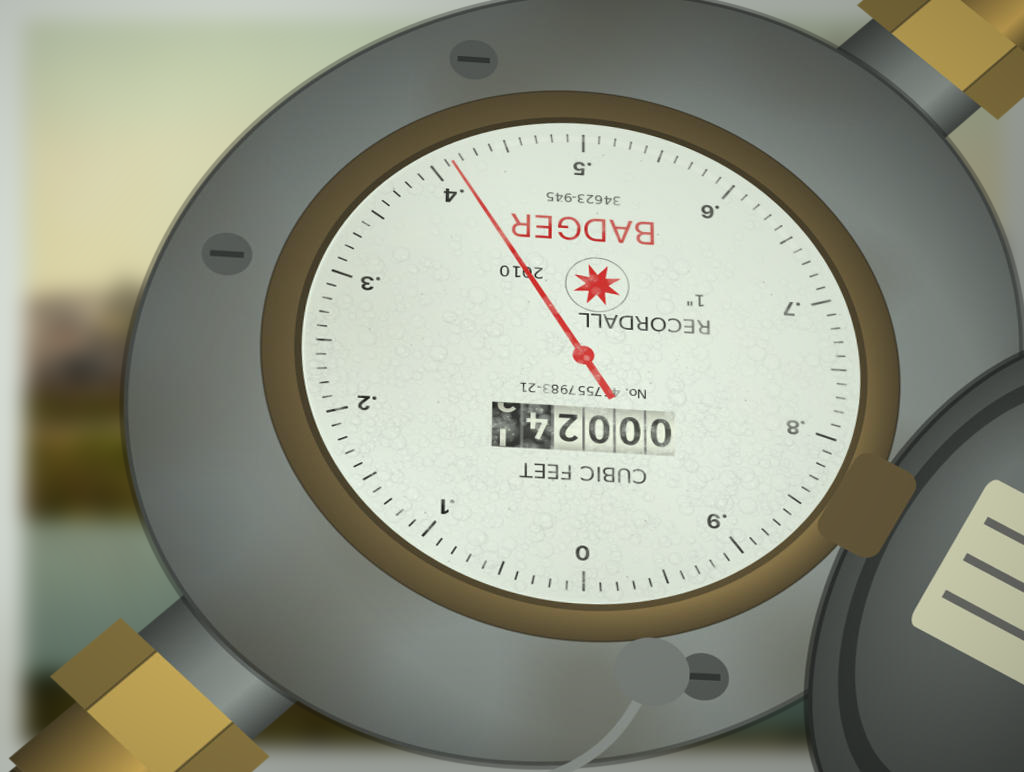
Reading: {"value": 241.41, "unit": "ft³"}
